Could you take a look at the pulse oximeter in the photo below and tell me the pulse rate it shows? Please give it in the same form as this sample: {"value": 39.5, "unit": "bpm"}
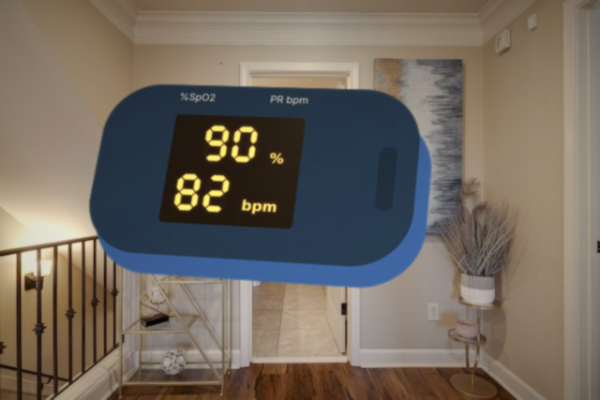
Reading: {"value": 82, "unit": "bpm"}
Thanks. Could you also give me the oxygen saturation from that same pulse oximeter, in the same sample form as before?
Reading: {"value": 90, "unit": "%"}
